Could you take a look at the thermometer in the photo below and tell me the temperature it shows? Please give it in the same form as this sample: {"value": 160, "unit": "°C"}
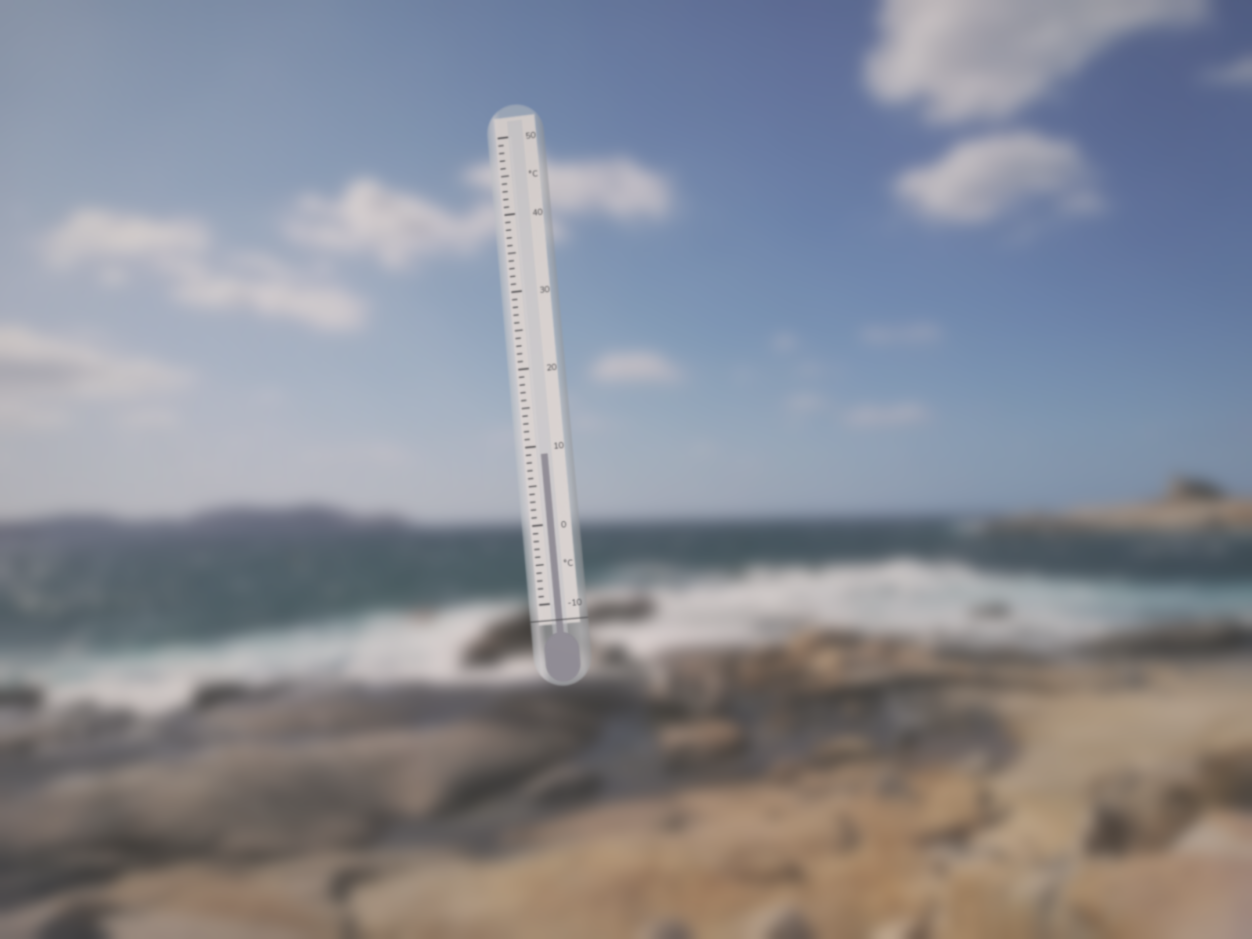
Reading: {"value": 9, "unit": "°C"}
